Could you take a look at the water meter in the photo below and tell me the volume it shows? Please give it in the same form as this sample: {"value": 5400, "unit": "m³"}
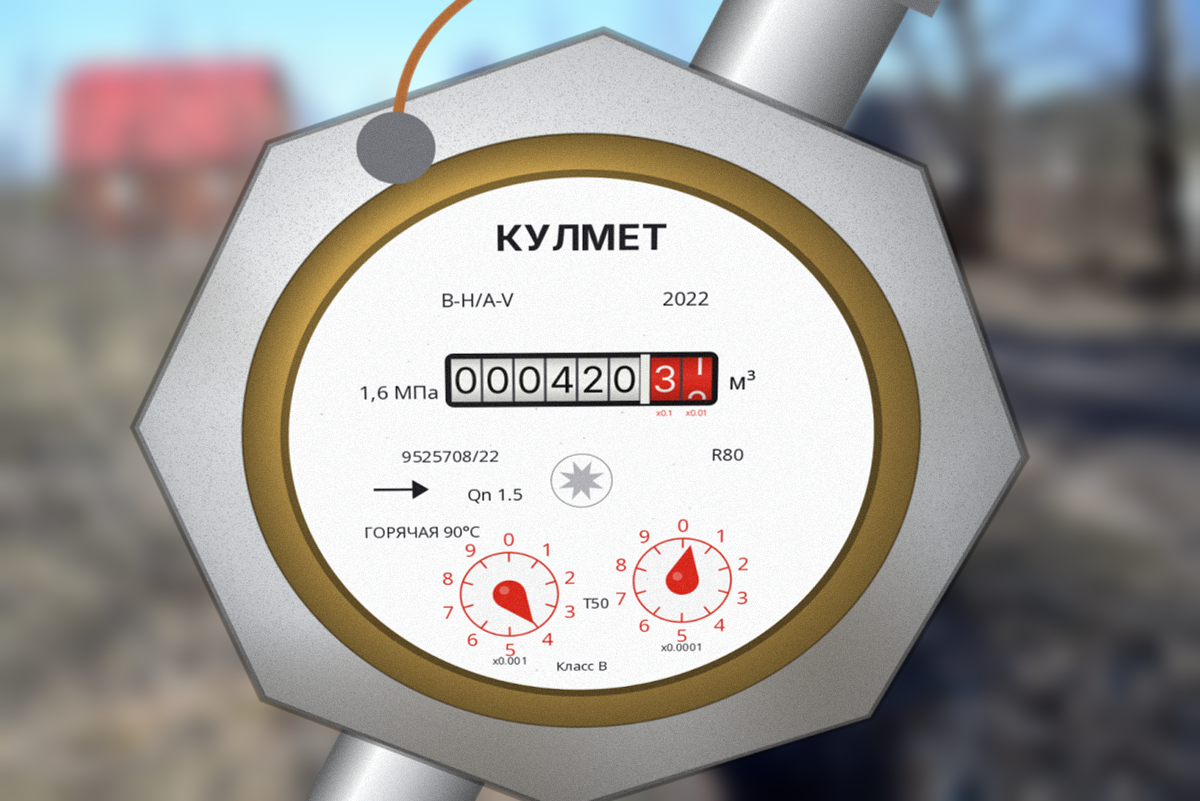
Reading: {"value": 420.3140, "unit": "m³"}
